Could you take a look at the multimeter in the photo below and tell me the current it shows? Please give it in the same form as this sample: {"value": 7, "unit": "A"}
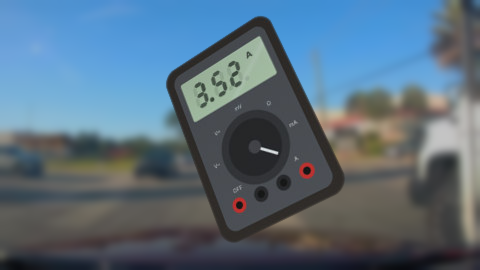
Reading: {"value": 3.52, "unit": "A"}
